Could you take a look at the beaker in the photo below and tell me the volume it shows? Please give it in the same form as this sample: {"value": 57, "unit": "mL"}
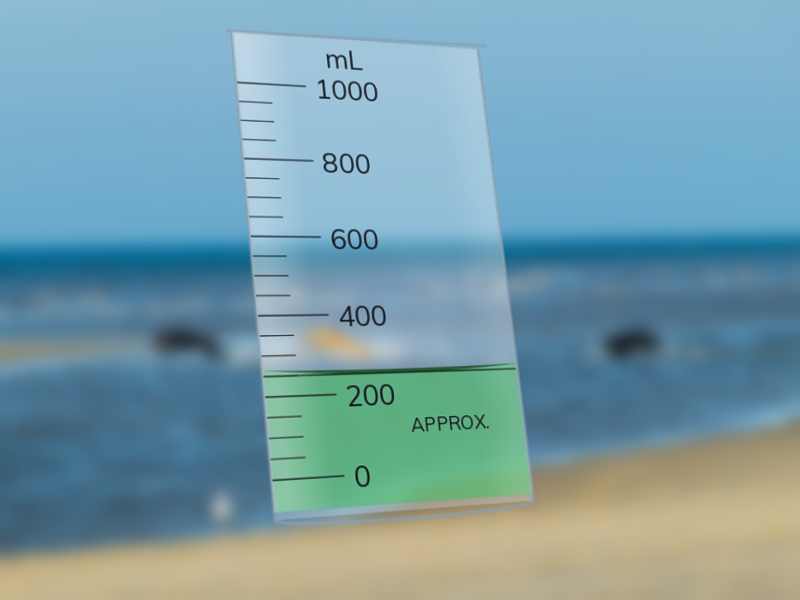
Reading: {"value": 250, "unit": "mL"}
